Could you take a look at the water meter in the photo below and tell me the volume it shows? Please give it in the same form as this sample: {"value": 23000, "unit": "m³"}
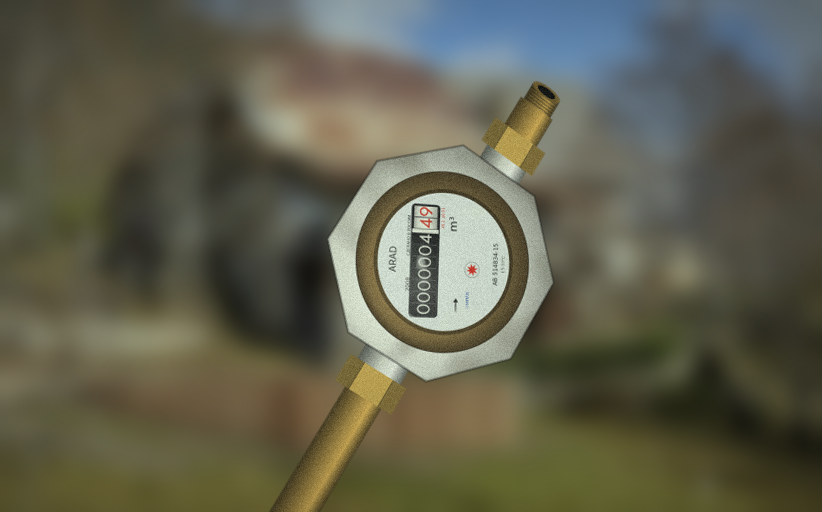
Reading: {"value": 4.49, "unit": "m³"}
